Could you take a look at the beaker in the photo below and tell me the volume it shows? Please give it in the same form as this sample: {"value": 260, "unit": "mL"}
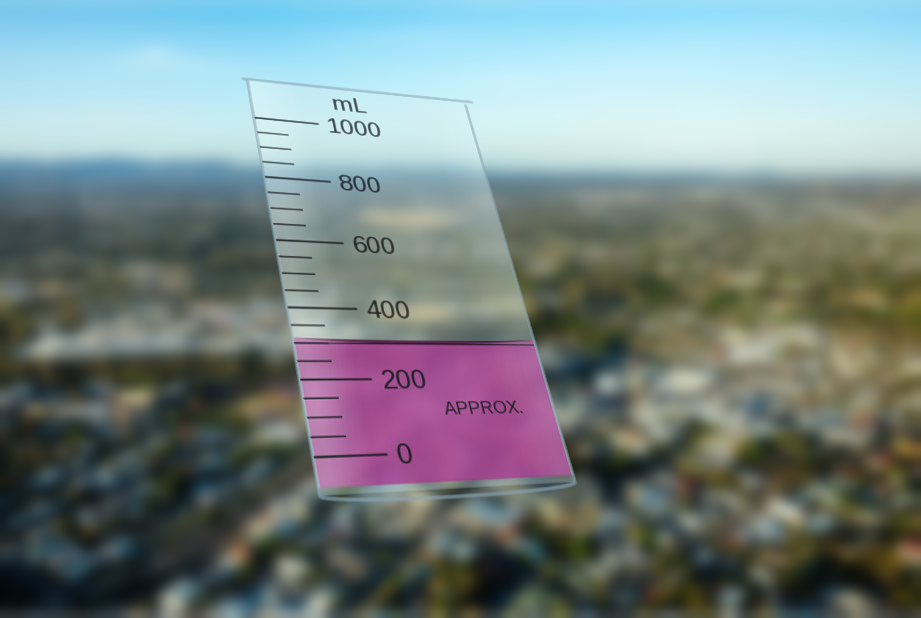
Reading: {"value": 300, "unit": "mL"}
